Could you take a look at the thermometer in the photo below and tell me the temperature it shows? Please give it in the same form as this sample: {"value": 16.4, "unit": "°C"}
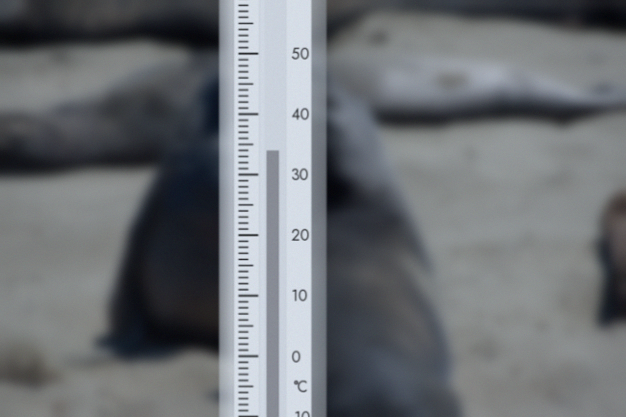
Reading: {"value": 34, "unit": "°C"}
